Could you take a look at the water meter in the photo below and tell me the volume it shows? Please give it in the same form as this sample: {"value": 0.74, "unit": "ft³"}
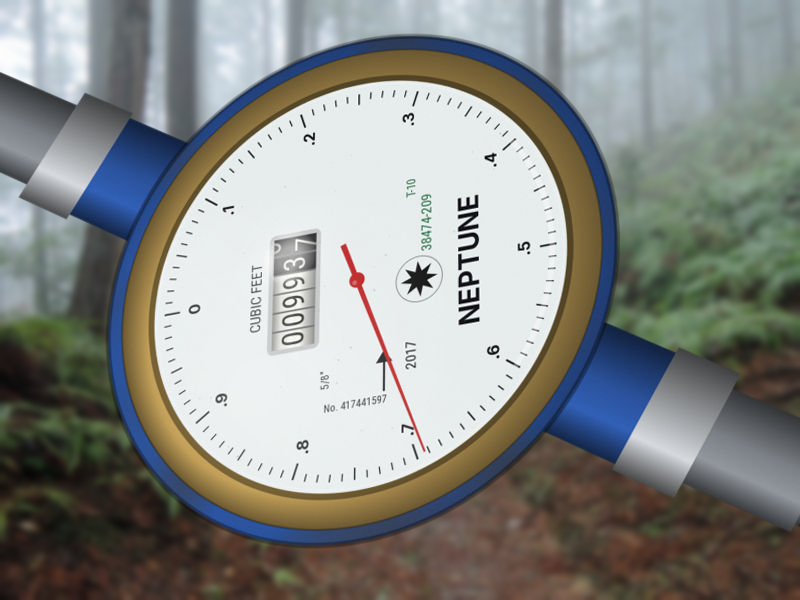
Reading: {"value": 9936.69, "unit": "ft³"}
